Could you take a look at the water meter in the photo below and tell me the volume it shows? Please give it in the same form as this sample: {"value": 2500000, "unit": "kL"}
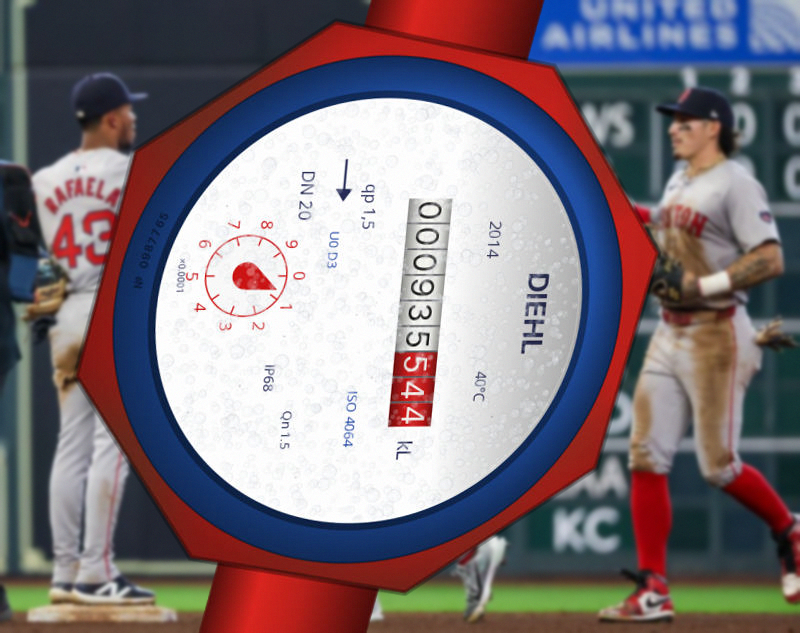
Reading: {"value": 935.5440, "unit": "kL"}
